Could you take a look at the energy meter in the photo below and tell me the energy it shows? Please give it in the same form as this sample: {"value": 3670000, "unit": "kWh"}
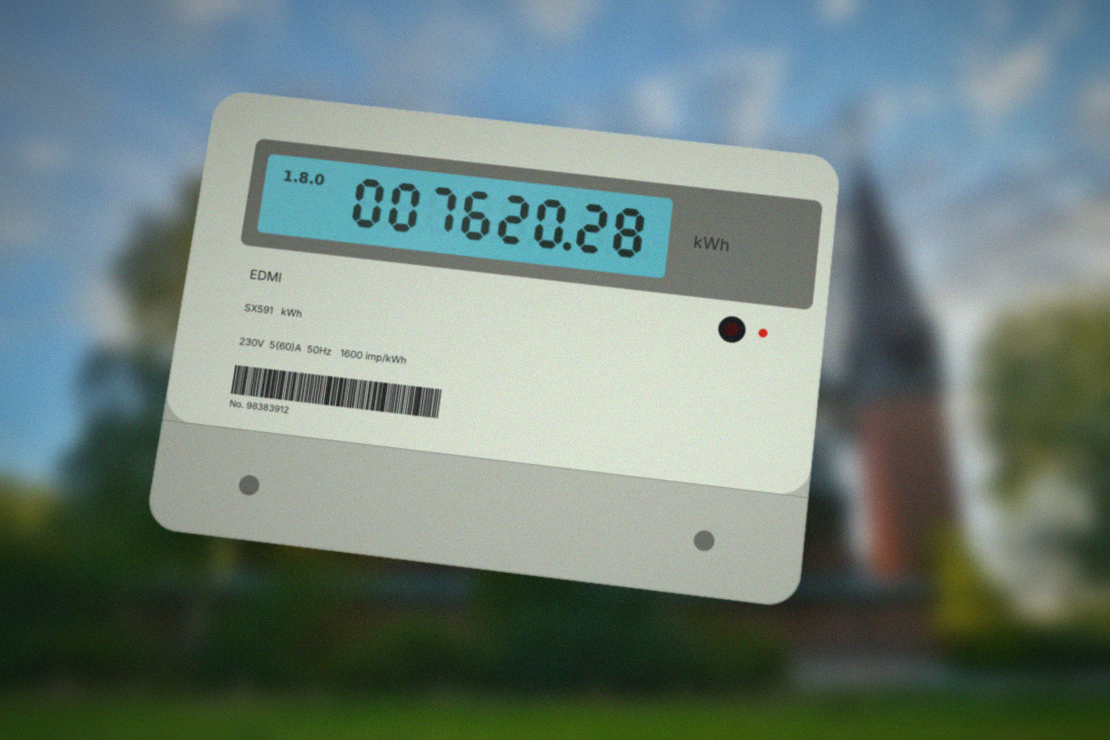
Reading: {"value": 7620.28, "unit": "kWh"}
